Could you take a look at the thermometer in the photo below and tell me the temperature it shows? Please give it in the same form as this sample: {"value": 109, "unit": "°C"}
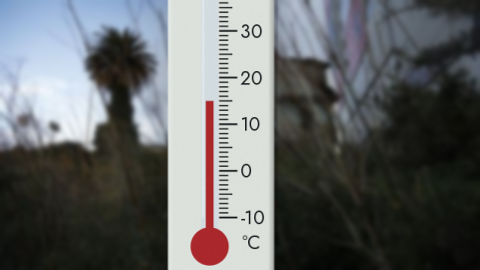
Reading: {"value": 15, "unit": "°C"}
